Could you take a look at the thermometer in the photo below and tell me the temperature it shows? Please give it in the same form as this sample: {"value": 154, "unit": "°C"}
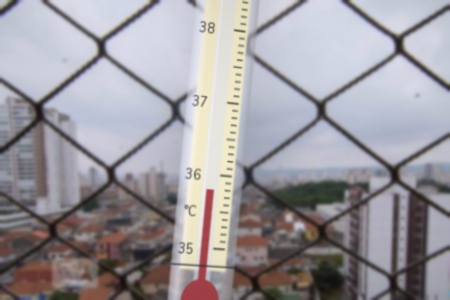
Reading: {"value": 35.8, "unit": "°C"}
